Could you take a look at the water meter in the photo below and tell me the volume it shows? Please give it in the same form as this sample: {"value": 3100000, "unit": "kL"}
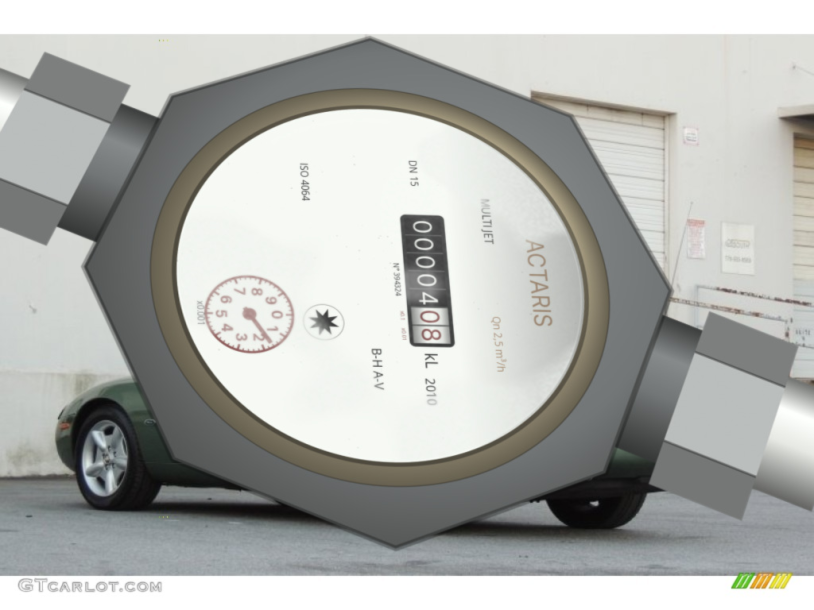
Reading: {"value": 4.081, "unit": "kL"}
